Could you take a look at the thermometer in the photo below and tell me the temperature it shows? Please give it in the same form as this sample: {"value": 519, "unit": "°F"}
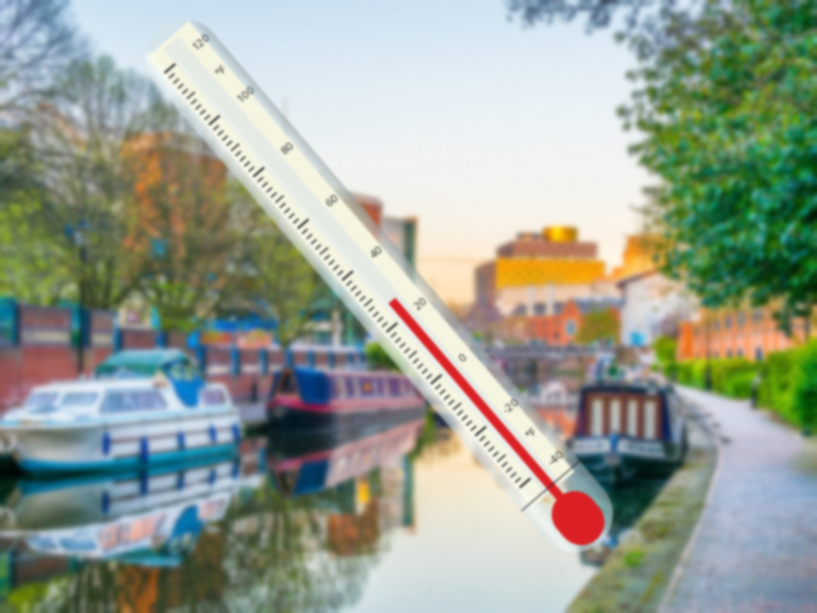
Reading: {"value": 26, "unit": "°F"}
